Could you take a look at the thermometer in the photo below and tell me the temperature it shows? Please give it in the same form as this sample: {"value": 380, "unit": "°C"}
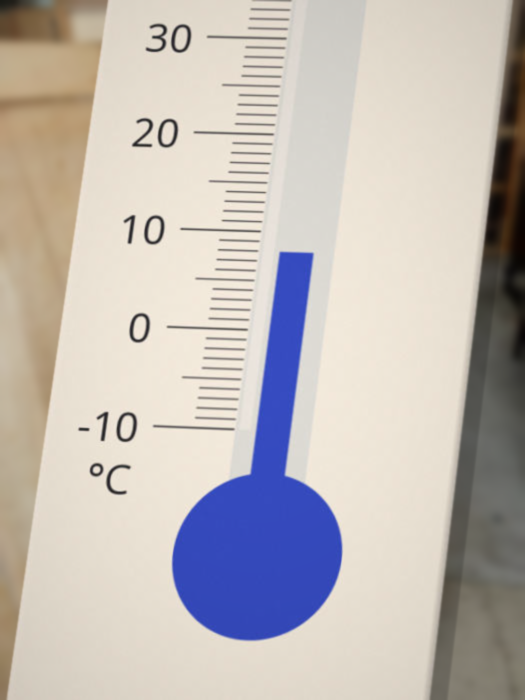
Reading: {"value": 8, "unit": "°C"}
